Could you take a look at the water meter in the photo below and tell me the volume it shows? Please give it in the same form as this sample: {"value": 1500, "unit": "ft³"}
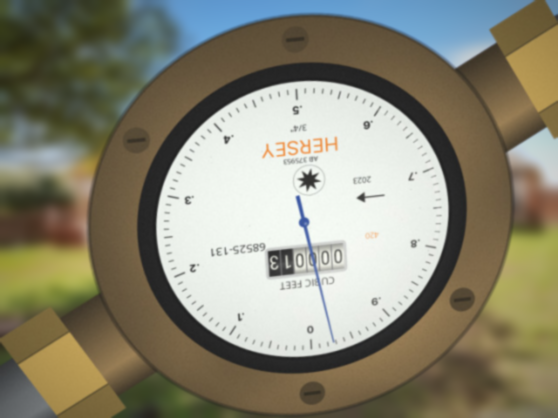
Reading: {"value": 12.97, "unit": "ft³"}
